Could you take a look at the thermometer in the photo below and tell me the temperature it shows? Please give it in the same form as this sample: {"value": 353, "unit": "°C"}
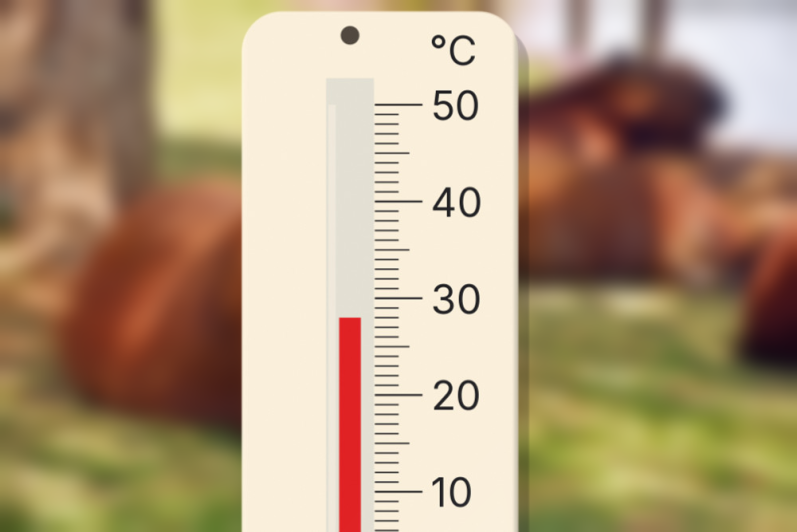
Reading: {"value": 28, "unit": "°C"}
